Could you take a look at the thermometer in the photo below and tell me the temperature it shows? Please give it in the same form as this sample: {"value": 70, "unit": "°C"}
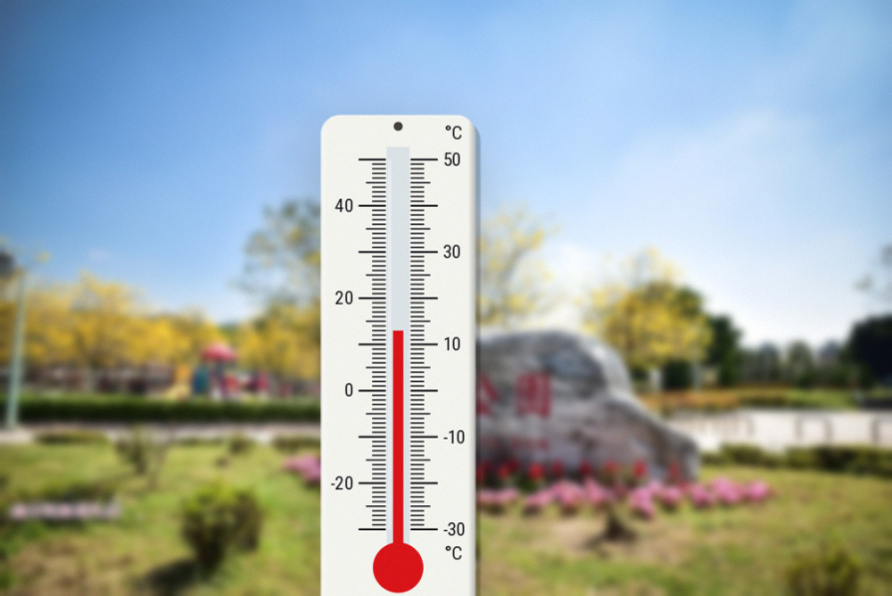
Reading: {"value": 13, "unit": "°C"}
